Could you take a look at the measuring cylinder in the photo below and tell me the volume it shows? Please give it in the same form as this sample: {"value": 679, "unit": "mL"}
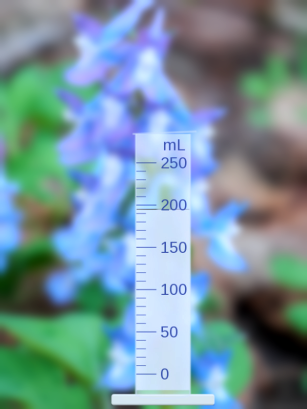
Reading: {"value": 195, "unit": "mL"}
